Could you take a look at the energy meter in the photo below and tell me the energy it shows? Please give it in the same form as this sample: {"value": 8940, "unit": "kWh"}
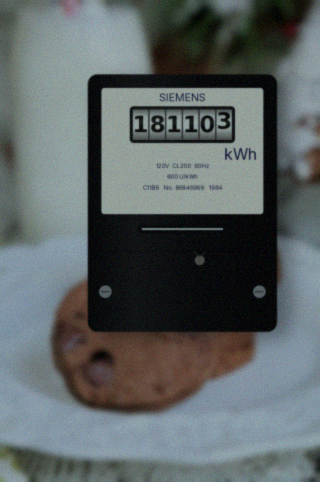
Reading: {"value": 181103, "unit": "kWh"}
